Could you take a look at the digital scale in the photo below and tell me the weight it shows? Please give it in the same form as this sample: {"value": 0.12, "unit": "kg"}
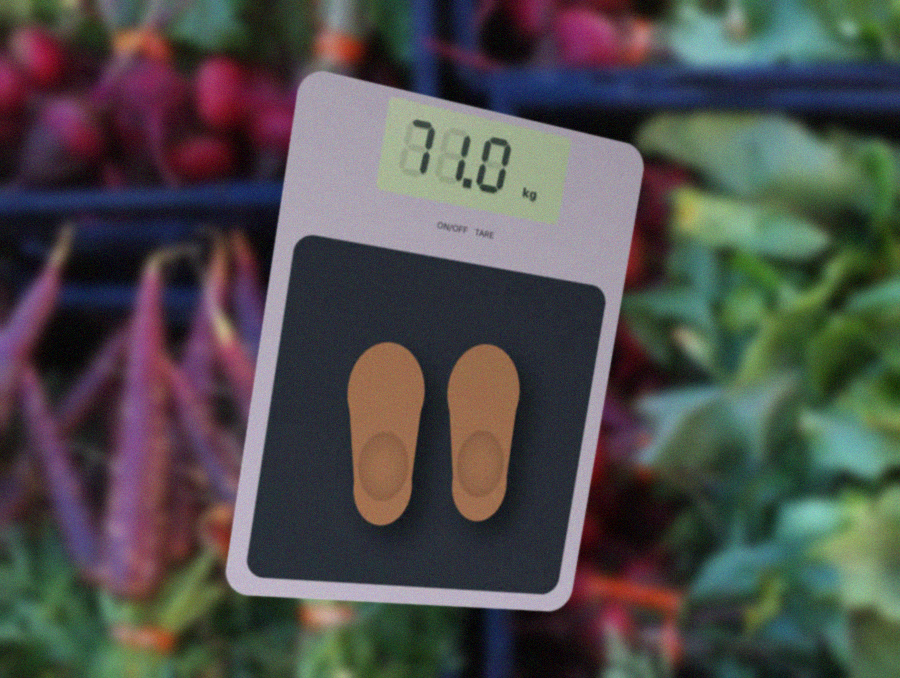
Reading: {"value": 71.0, "unit": "kg"}
